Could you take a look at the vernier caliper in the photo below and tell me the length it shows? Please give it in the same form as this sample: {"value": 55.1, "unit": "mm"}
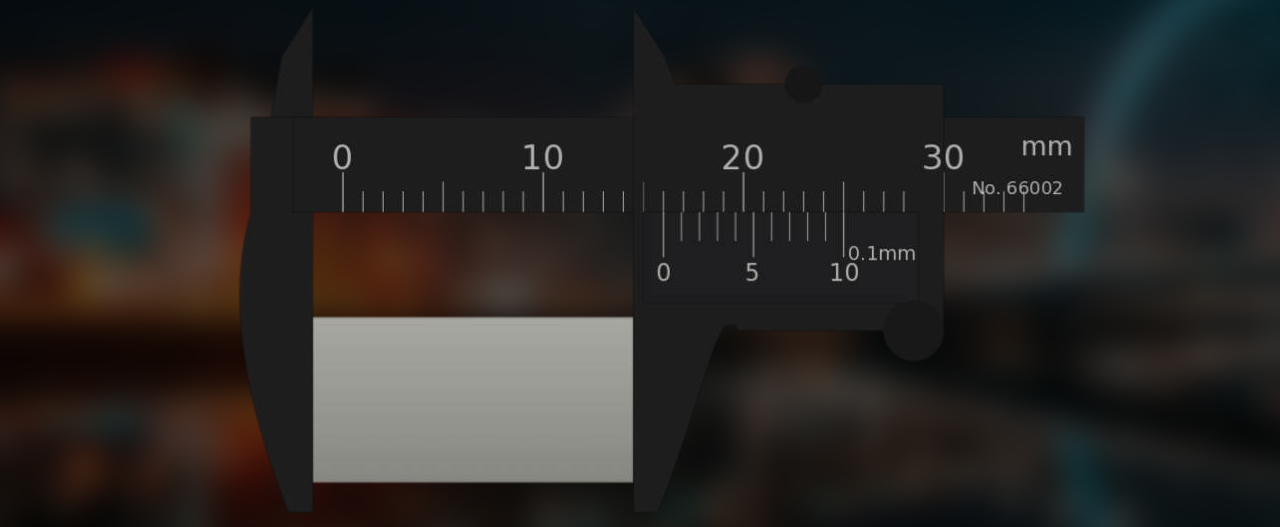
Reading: {"value": 16.0, "unit": "mm"}
